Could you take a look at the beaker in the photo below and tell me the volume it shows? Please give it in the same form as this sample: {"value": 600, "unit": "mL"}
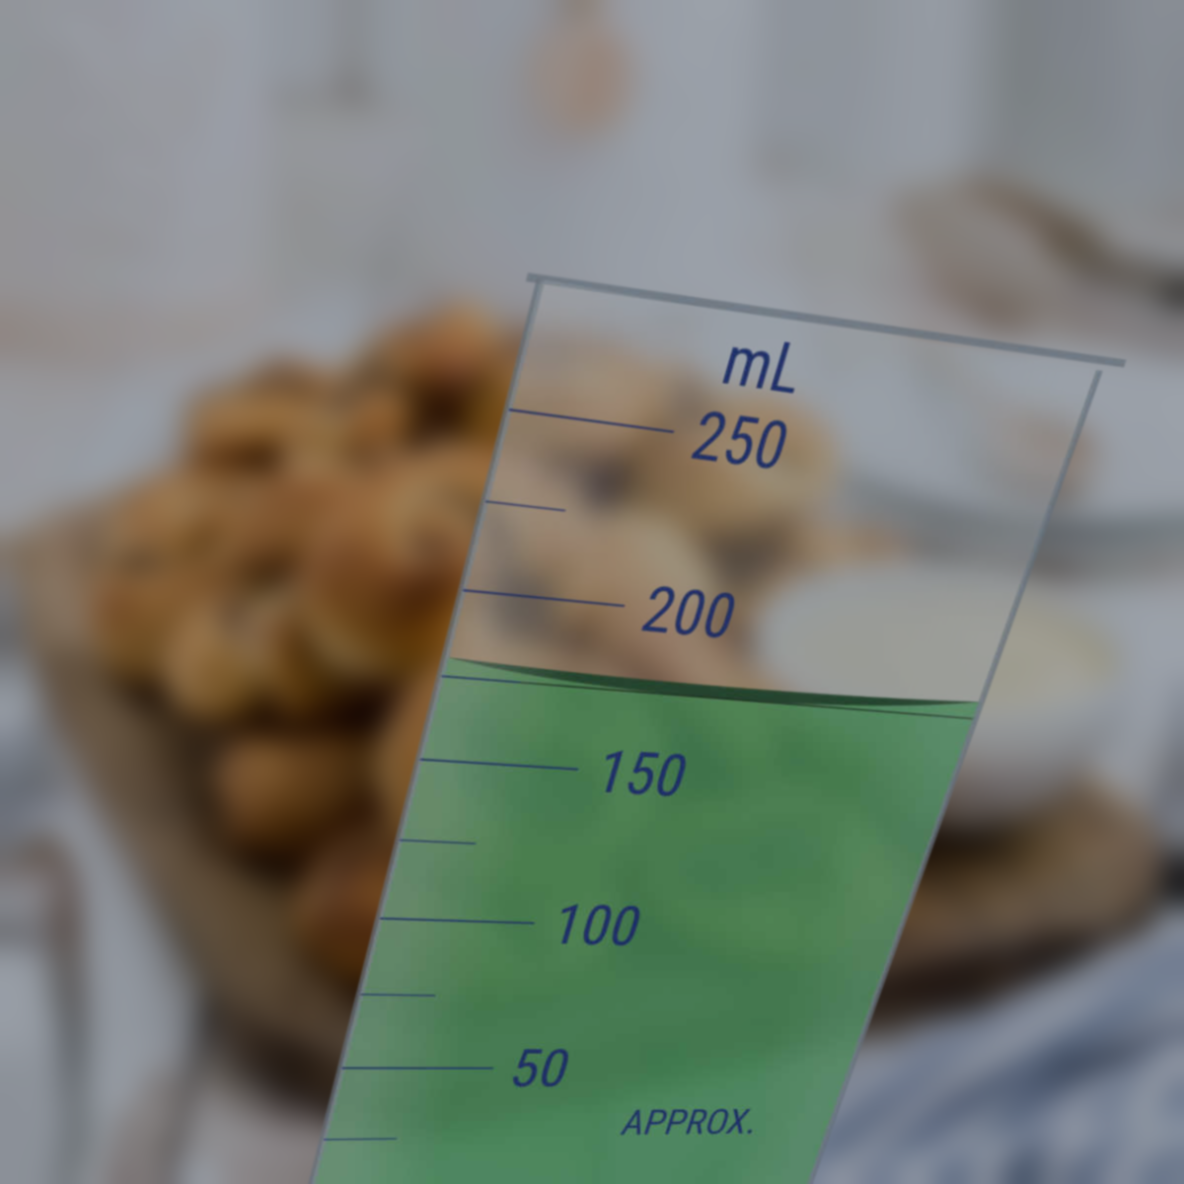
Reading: {"value": 175, "unit": "mL"}
